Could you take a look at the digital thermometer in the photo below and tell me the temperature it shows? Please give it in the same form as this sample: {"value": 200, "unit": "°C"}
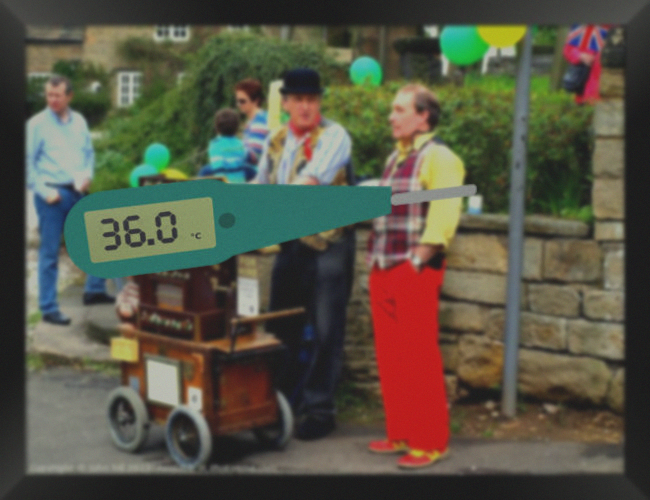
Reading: {"value": 36.0, "unit": "°C"}
